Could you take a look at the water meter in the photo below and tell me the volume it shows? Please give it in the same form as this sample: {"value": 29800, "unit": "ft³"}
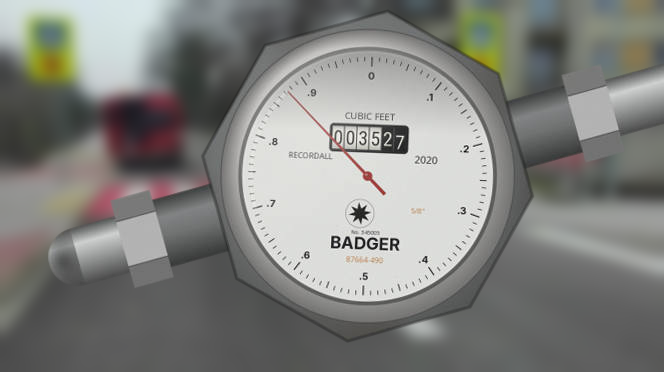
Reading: {"value": 3526.87, "unit": "ft³"}
